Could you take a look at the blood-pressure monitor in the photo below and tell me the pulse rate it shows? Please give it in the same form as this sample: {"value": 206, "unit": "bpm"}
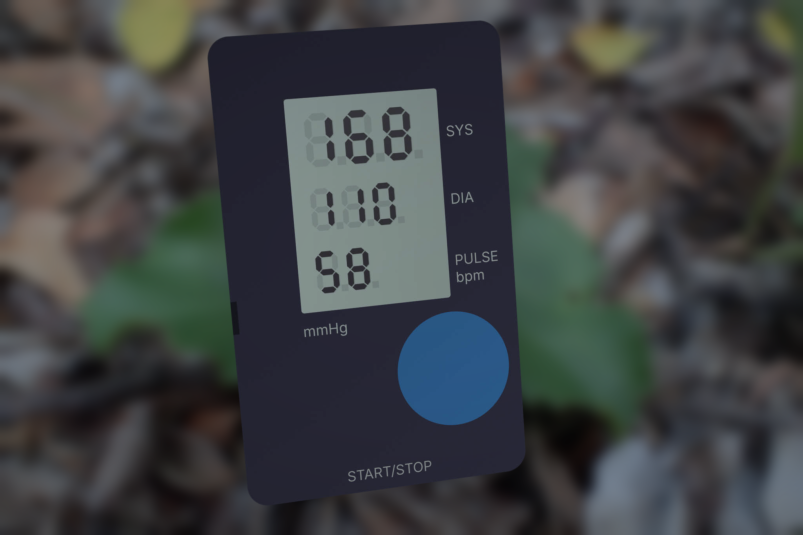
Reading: {"value": 58, "unit": "bpm"}
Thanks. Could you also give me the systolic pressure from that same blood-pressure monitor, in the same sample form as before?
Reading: {"value": 168, "unit": "mmHg"}
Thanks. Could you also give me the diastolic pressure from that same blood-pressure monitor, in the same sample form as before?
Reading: {"value": 110, "unit": "mmHg"}
